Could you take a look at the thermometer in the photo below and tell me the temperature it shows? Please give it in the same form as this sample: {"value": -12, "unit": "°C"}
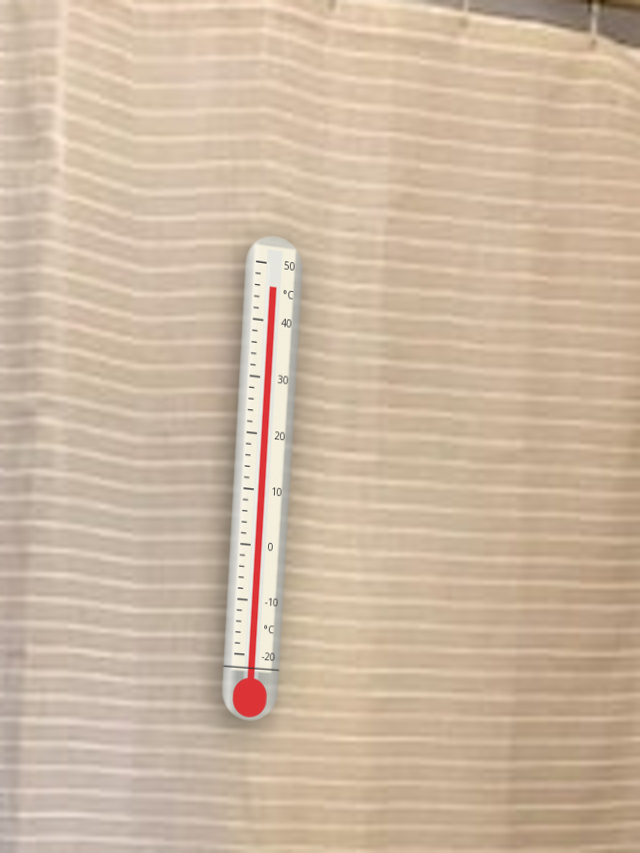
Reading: {"value": 46, "unit": "°C"}
